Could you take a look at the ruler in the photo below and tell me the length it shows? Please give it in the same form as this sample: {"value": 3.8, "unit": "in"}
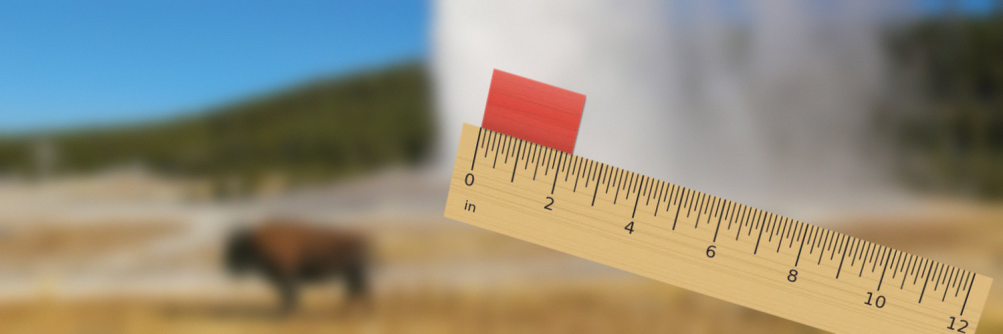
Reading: {"value": 2.25, "unit": "in"}
